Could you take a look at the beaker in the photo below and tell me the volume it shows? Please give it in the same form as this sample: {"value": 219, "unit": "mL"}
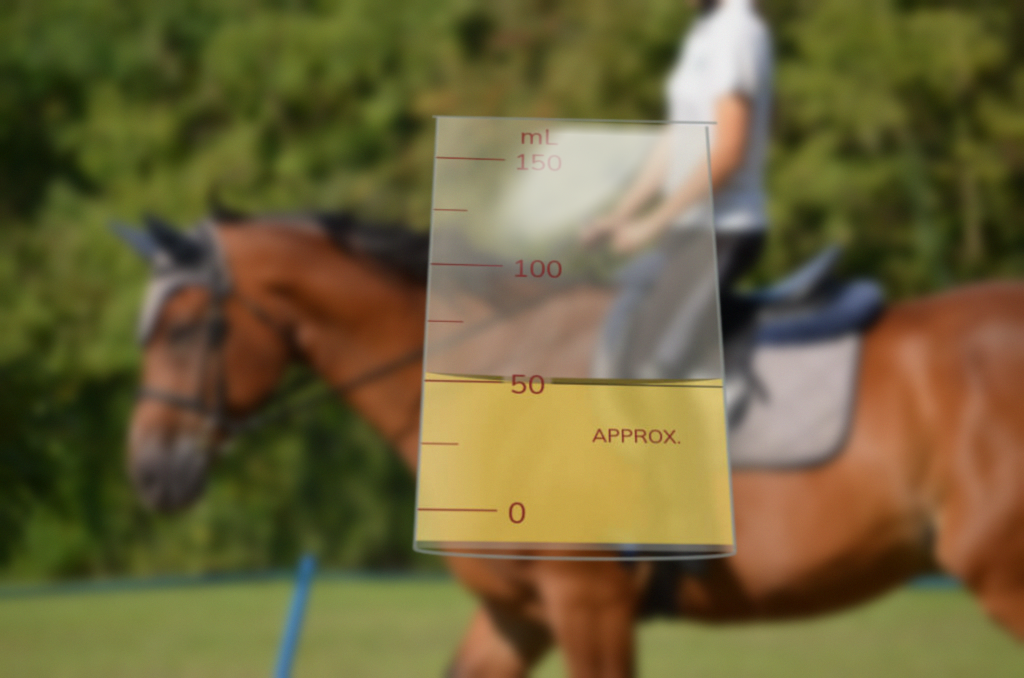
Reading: {"value": 50, "unit": "mL"}
